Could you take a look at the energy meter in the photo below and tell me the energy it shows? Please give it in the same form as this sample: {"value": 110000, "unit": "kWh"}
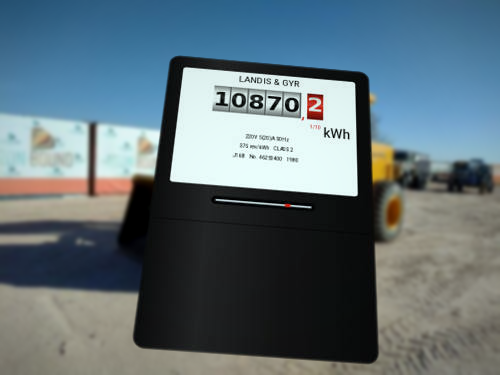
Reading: {"value": 10870.2, "unit": "kWh"}
